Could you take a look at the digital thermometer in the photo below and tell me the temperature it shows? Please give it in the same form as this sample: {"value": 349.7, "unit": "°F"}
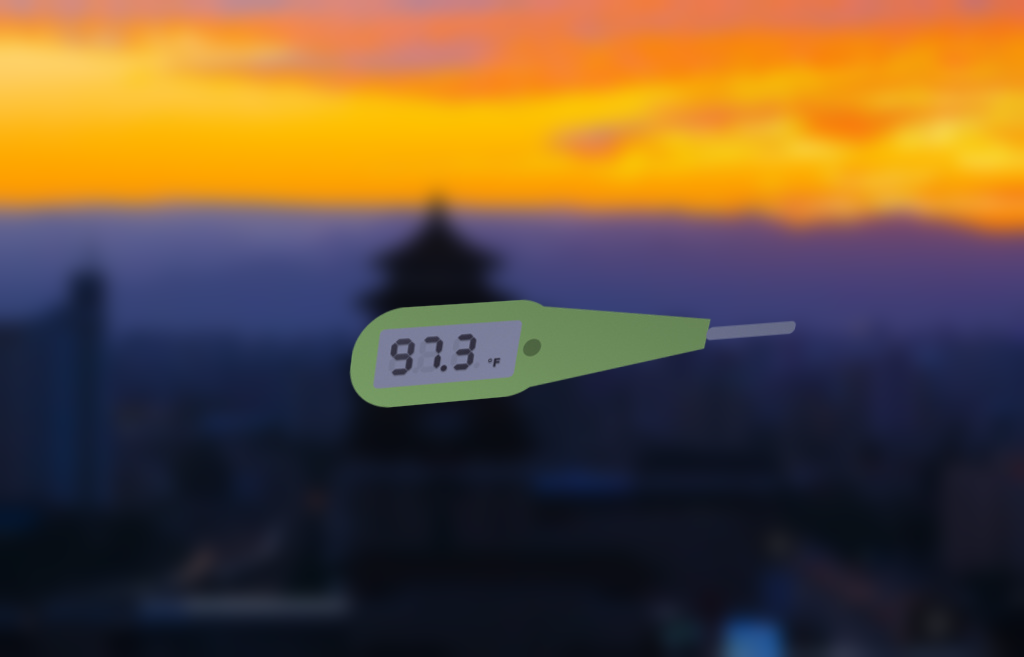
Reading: {"value": 97.3, "unit": "°F"}
